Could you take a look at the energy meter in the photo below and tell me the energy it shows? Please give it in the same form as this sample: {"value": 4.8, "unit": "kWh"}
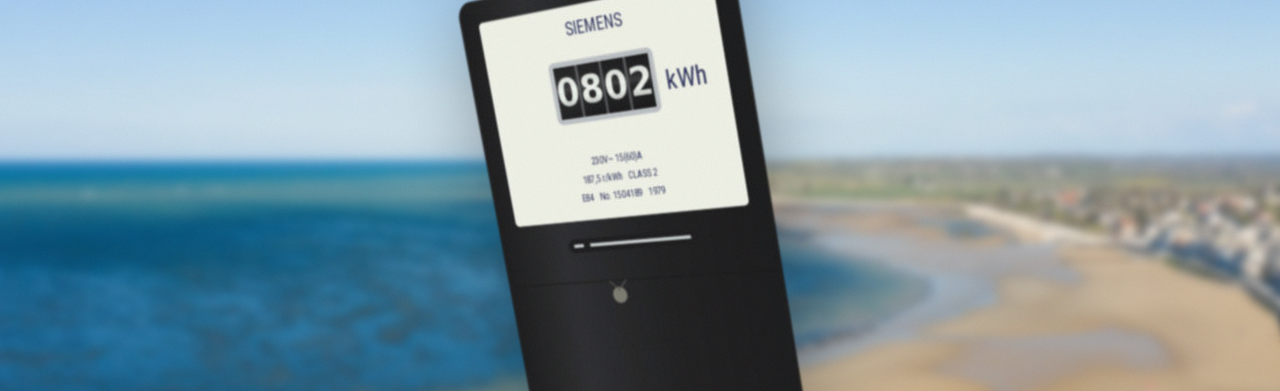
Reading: {"value": 802, "unit": "kWh"}
